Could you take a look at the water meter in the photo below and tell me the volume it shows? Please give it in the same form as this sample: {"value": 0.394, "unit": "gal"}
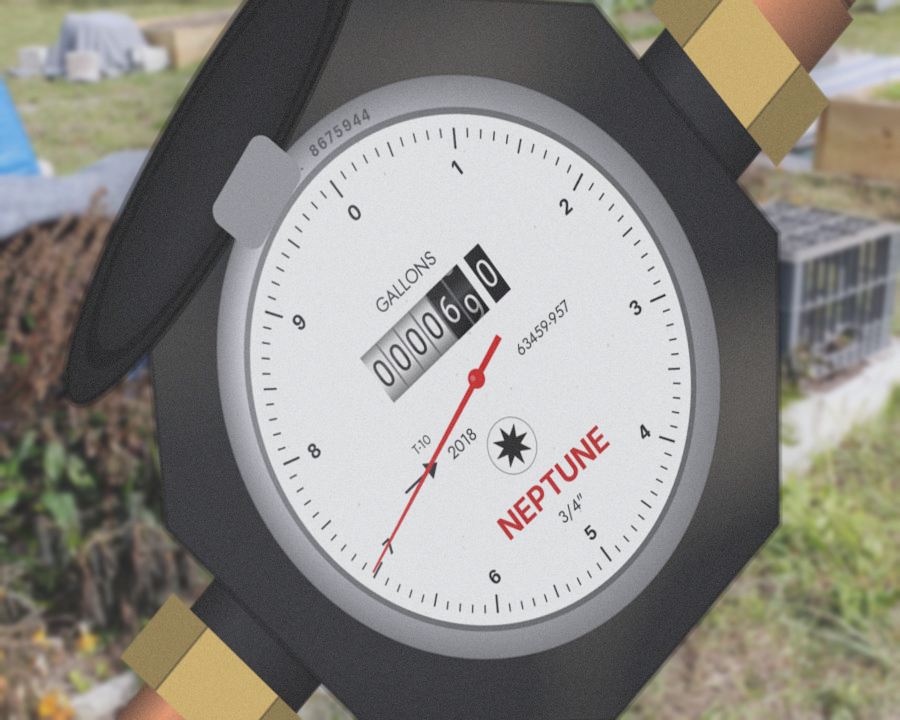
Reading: {"value": 687.0, "unit": "gal"}
